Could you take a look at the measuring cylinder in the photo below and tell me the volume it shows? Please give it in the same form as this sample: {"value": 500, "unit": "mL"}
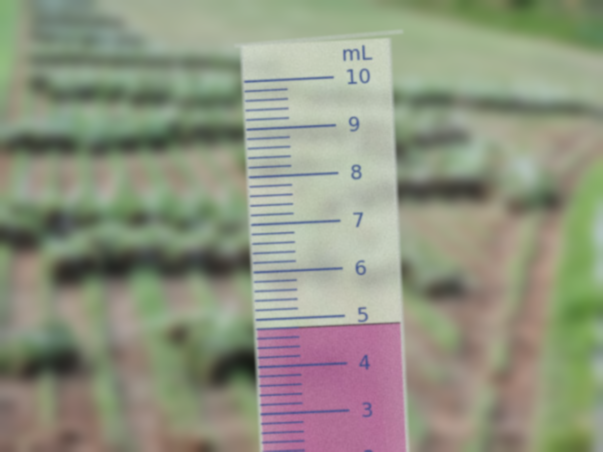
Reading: {"value": 4.8, "unit": "mL"}
